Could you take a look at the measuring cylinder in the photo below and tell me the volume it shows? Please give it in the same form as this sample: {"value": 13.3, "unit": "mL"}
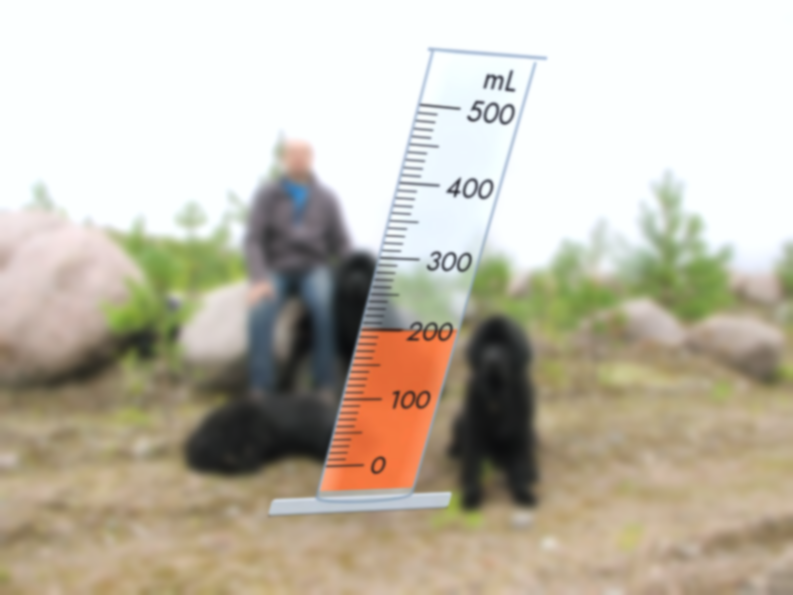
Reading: {"value": 200, "unit": "mL"}
